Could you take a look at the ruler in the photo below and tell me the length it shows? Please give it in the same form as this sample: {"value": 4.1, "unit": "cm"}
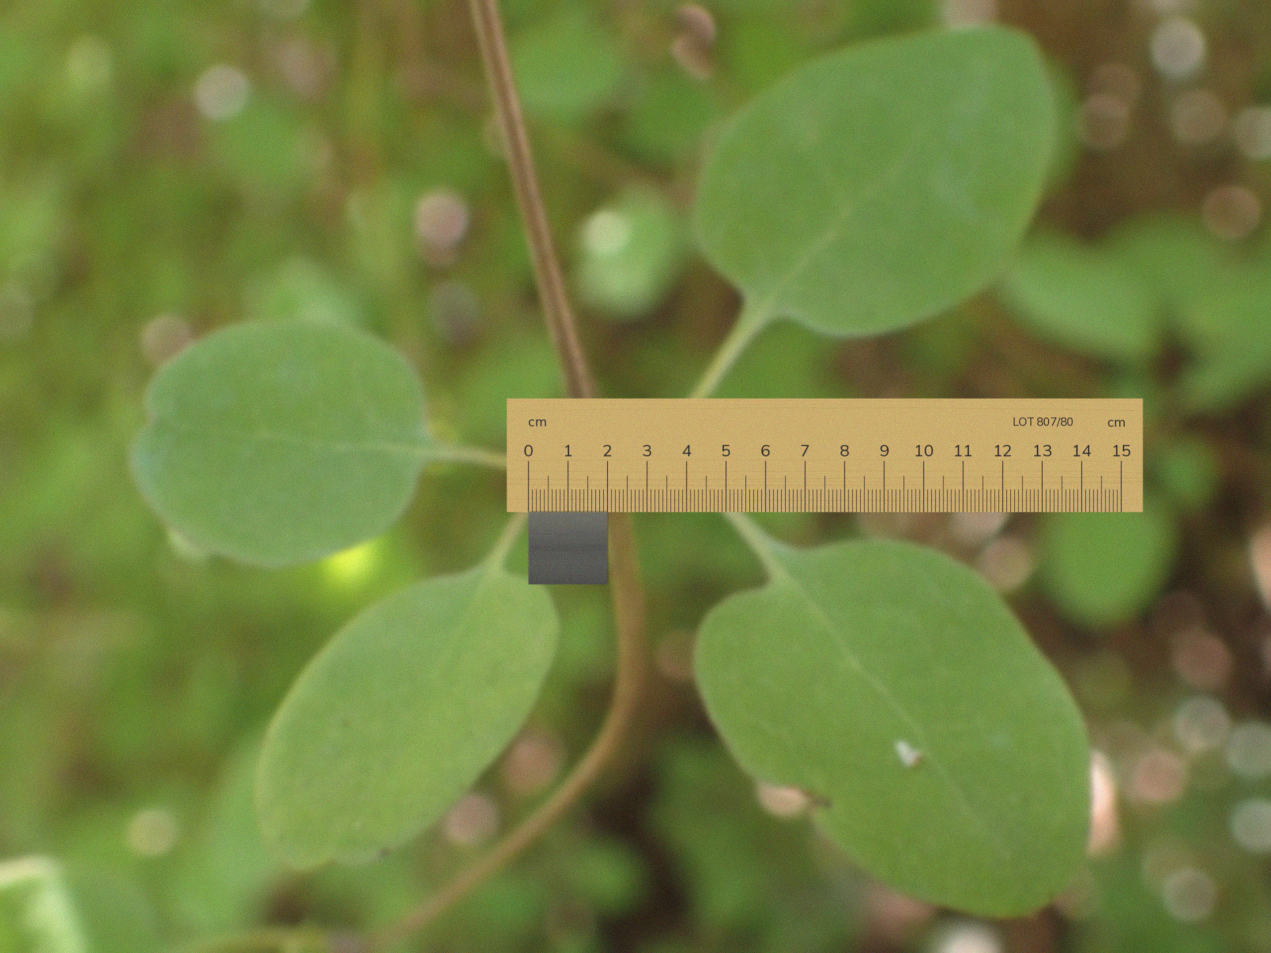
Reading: {"value": 2, "unit": "cm"}
